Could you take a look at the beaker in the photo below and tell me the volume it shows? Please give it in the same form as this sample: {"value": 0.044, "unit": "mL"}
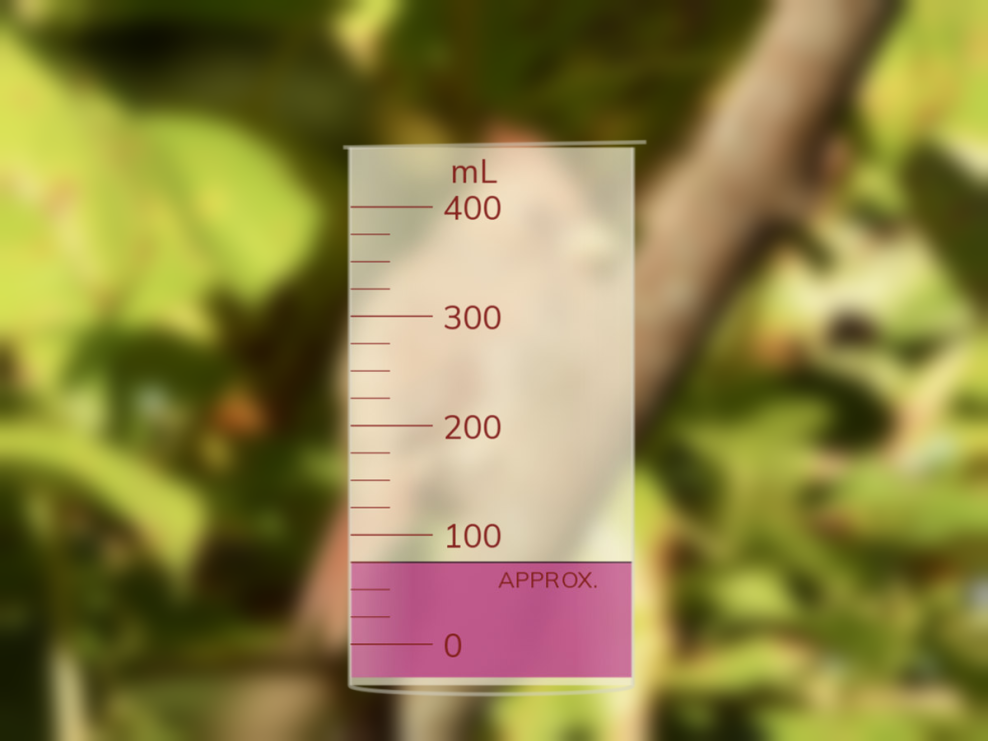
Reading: {"value": 75, "unit": "mL"}
